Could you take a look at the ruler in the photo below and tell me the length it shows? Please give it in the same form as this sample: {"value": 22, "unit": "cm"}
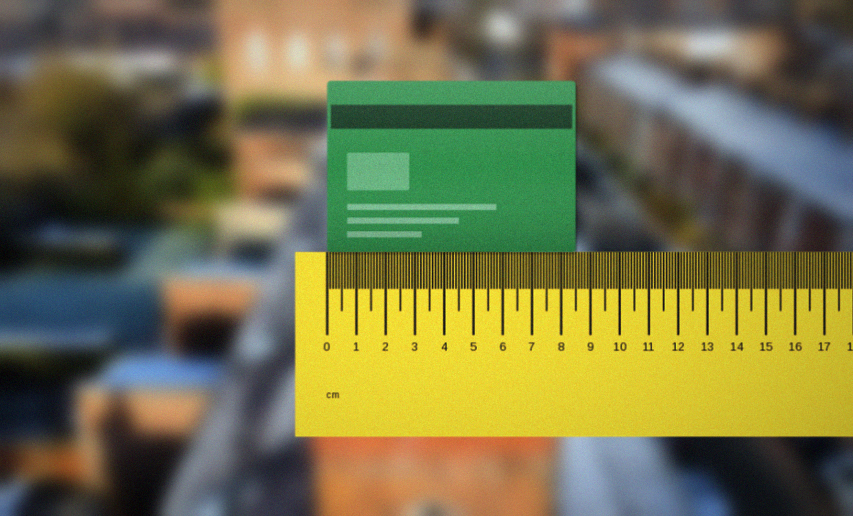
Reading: {"value": 8.5, "unit": "cm"}
